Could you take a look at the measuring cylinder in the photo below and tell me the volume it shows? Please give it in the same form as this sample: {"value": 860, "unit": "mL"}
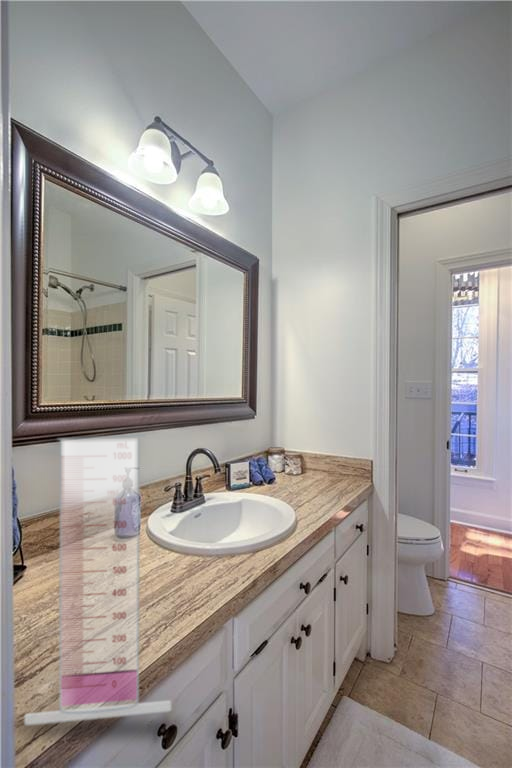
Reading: {"value": 50, "unit": "mL"}
